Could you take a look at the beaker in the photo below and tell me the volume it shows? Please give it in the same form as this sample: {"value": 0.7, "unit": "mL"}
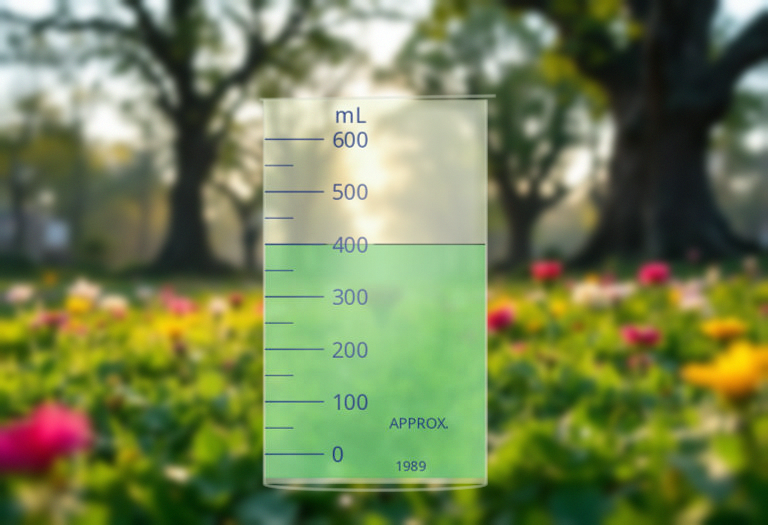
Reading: {"value": 400, "unit": "mL"}
